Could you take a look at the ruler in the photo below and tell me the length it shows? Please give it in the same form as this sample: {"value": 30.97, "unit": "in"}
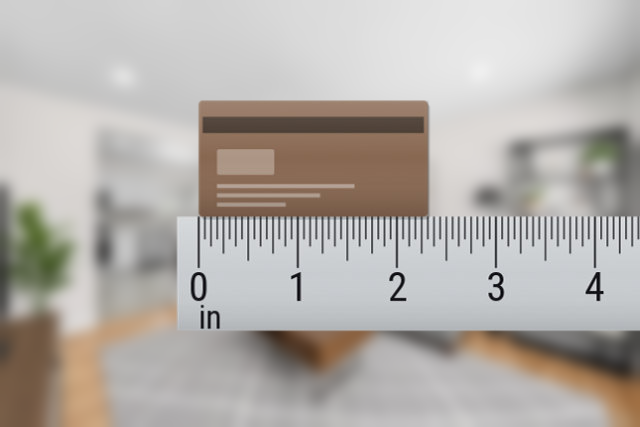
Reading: {"value": 2.3125, "unit": "in"}
